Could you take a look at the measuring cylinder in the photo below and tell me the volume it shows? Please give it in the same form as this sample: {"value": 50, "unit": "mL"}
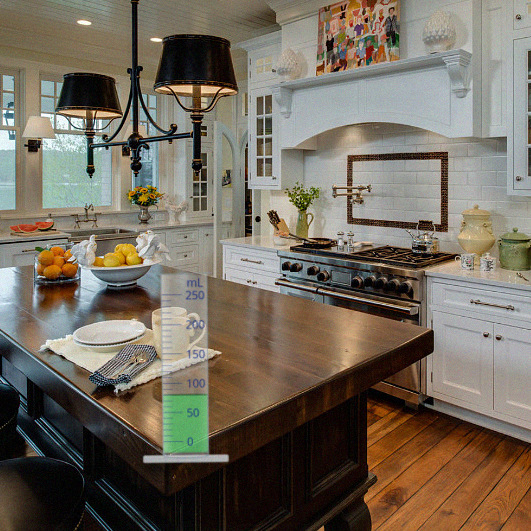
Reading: {"value": 80, "unit": "mL"}
